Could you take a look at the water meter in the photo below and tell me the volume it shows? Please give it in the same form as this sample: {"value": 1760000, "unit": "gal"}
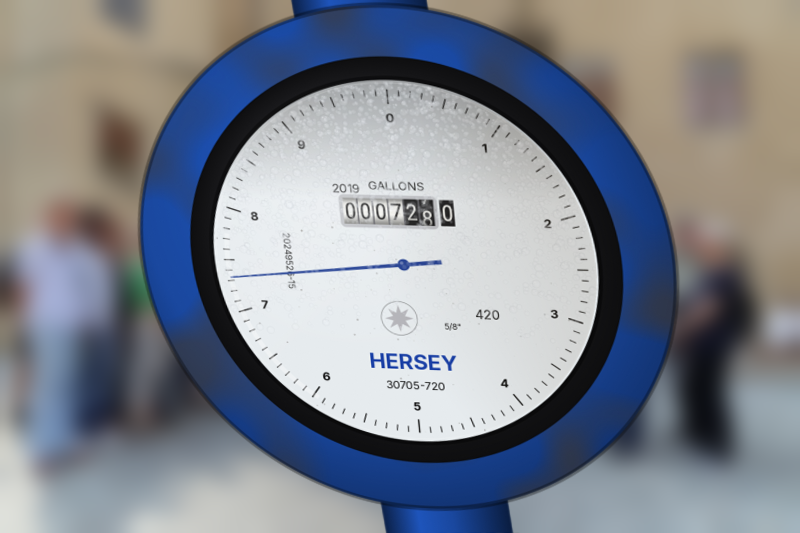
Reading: {"value": 7277.3, "unit": "gal"}
